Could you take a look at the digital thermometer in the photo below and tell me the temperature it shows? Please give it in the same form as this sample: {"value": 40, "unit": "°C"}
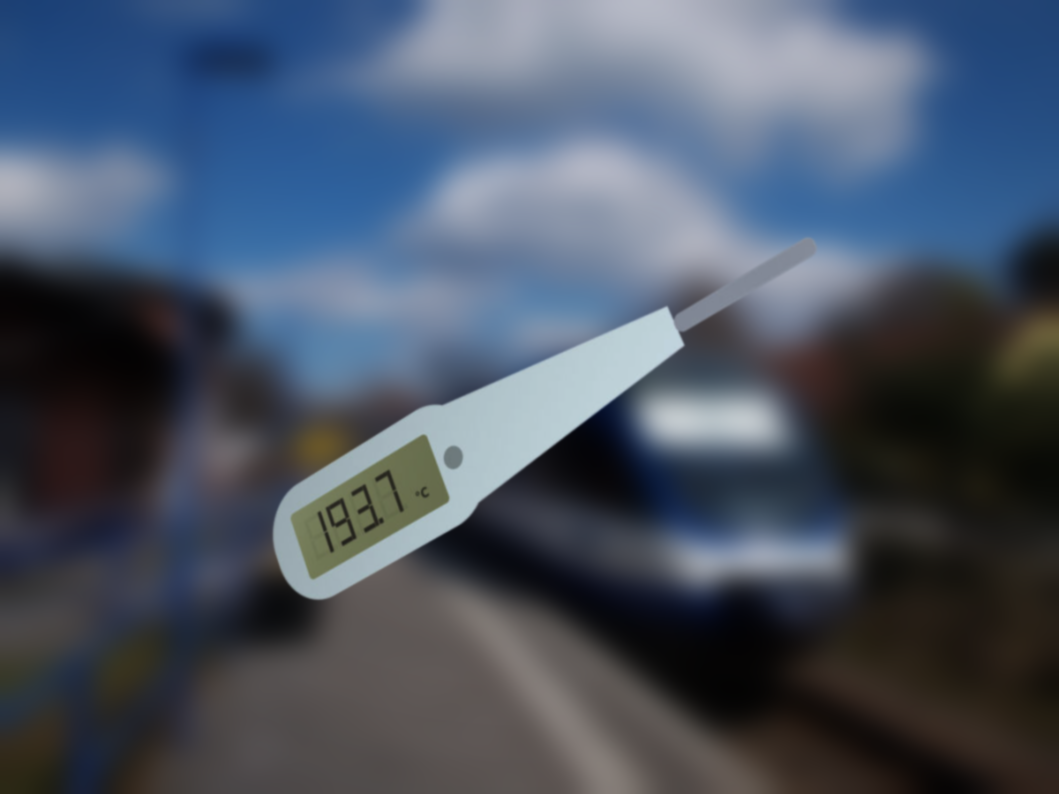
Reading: {"value": 193.7, "unit": "°C"}
